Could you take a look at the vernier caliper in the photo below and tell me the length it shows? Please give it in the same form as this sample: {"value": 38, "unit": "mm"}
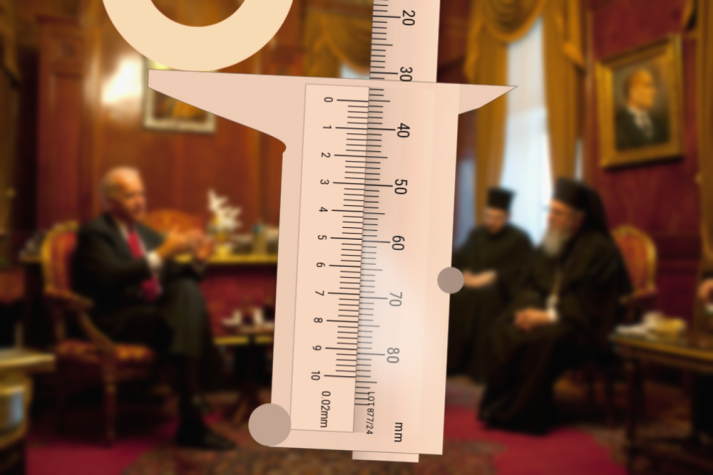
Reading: {"value": 35.2, "unit": "mm"}
